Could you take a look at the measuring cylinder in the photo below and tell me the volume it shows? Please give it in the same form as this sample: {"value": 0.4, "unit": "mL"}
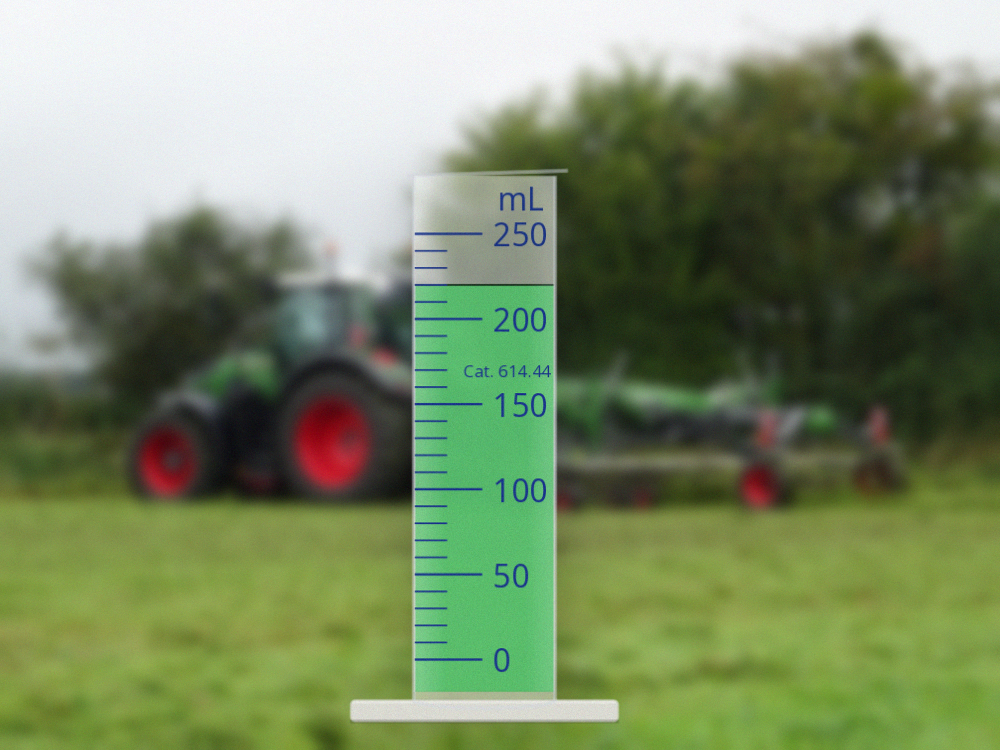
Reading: {"value": 220, "unit": "mL"}
